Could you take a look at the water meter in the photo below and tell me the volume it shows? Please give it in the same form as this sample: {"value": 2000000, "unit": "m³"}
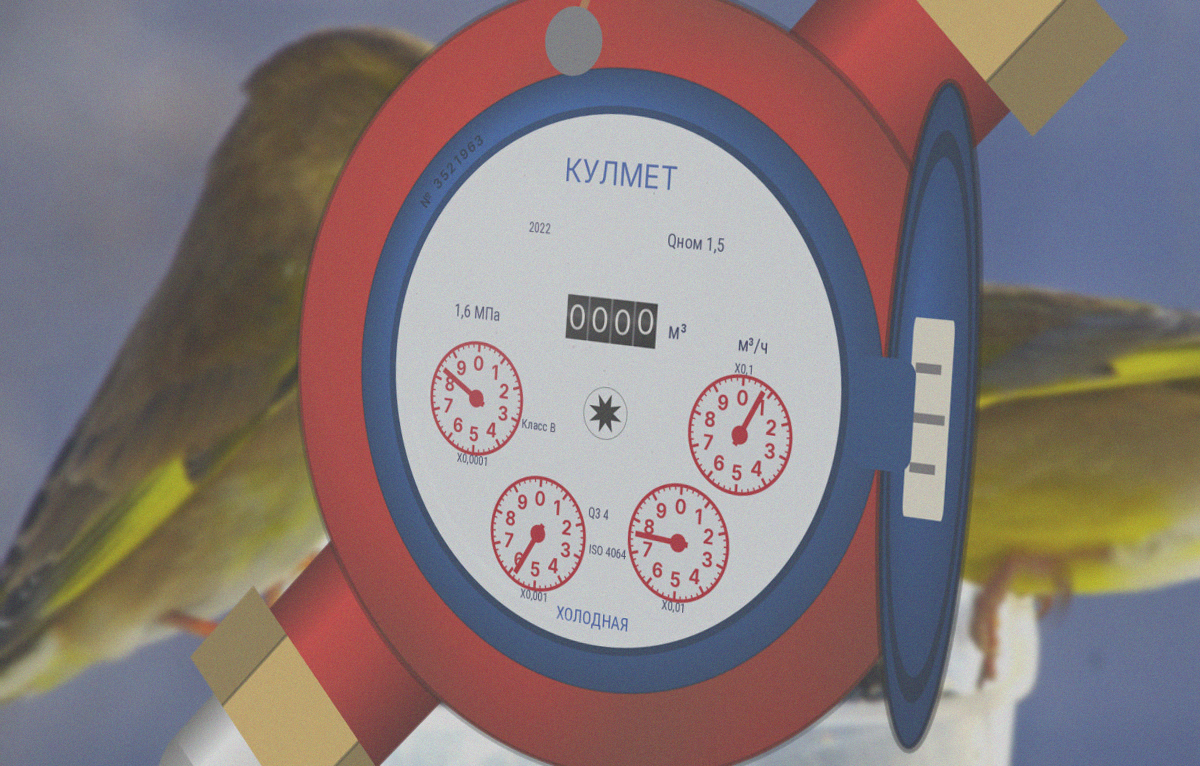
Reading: {"value": 0.0758, "unit": "m³"}
